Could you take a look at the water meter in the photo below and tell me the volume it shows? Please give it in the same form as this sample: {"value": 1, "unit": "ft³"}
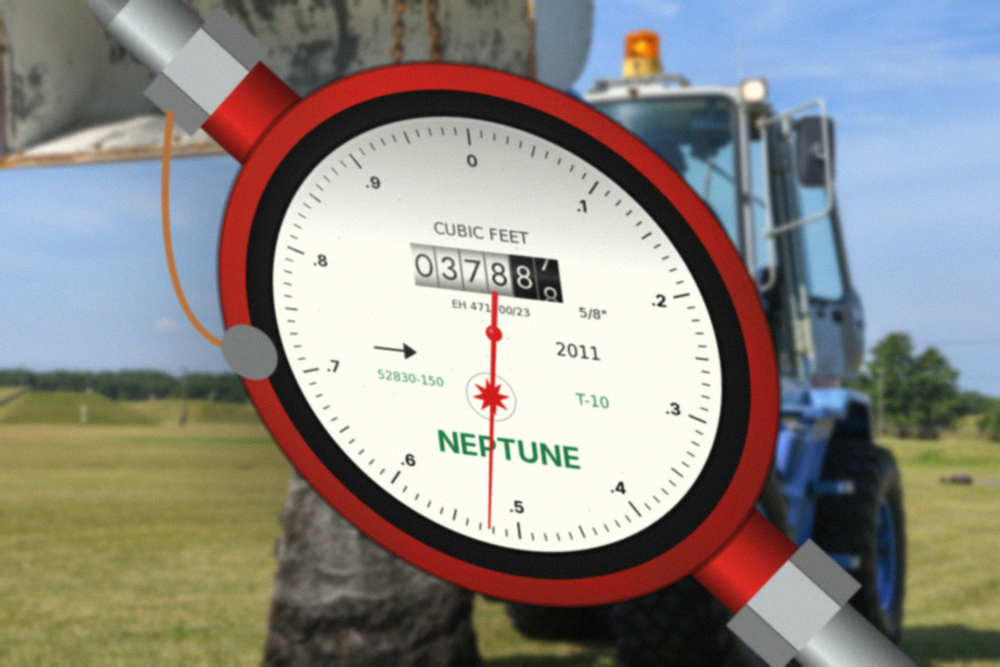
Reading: {"value": 37887.52, "unit": "ft³"}
